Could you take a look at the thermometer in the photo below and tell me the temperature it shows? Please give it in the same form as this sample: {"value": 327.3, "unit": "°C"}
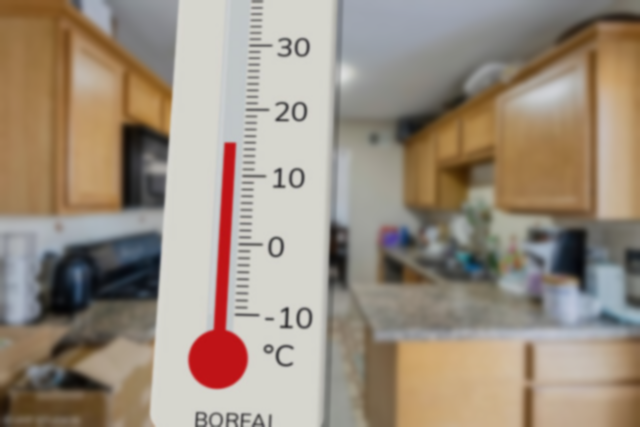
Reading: {"value": 15, "unit": "°C"}
